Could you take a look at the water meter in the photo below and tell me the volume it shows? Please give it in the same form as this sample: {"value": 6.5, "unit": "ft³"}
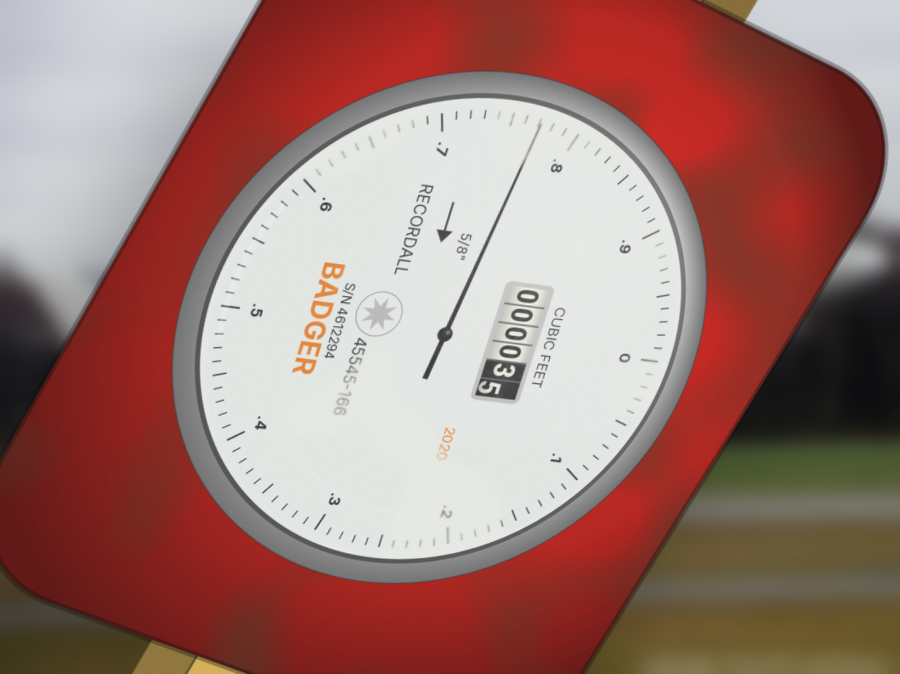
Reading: {"value": 34.77, "unit": "ft³"}
